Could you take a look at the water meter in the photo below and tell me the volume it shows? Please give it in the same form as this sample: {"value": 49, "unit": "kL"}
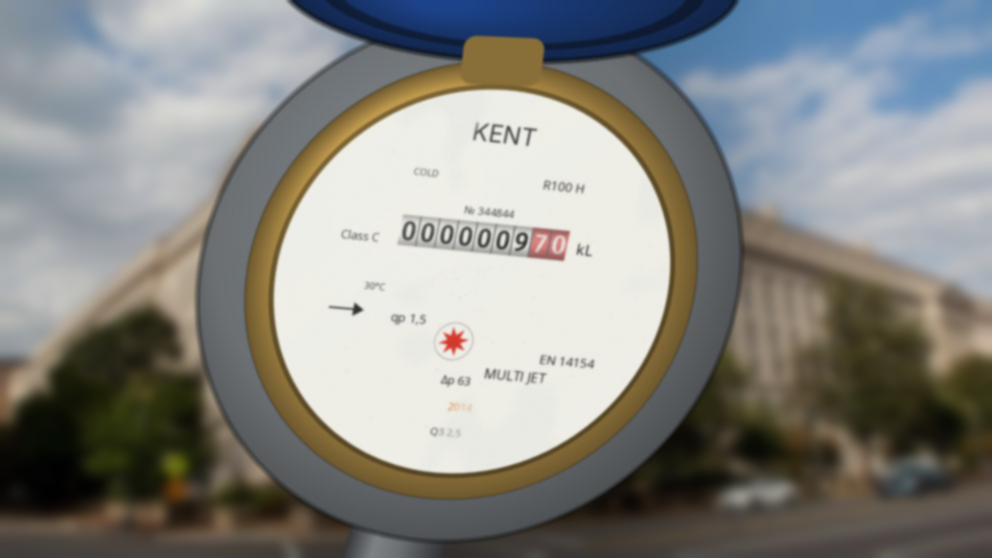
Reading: {"value": 9.70, "unit": "kL"}
